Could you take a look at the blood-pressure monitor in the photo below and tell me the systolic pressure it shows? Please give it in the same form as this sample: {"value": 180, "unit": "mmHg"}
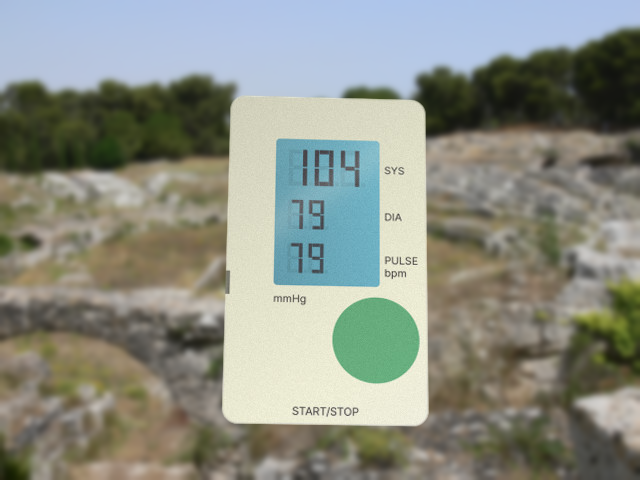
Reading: {"value": 104, "unit": "mmHg"}
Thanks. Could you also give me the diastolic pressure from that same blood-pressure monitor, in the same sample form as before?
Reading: {"value": 79, "unit": "mmHg"}
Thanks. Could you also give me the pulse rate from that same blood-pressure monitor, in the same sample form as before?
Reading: {"value": 79, "unit": "bpm"}
